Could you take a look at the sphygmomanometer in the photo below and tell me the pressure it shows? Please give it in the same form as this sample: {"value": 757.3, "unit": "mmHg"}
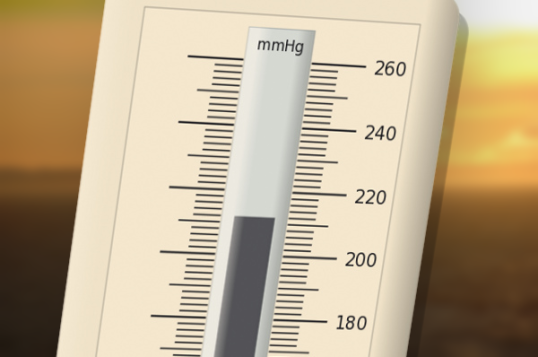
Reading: {"value": 212, "unit": "mmHg"}
